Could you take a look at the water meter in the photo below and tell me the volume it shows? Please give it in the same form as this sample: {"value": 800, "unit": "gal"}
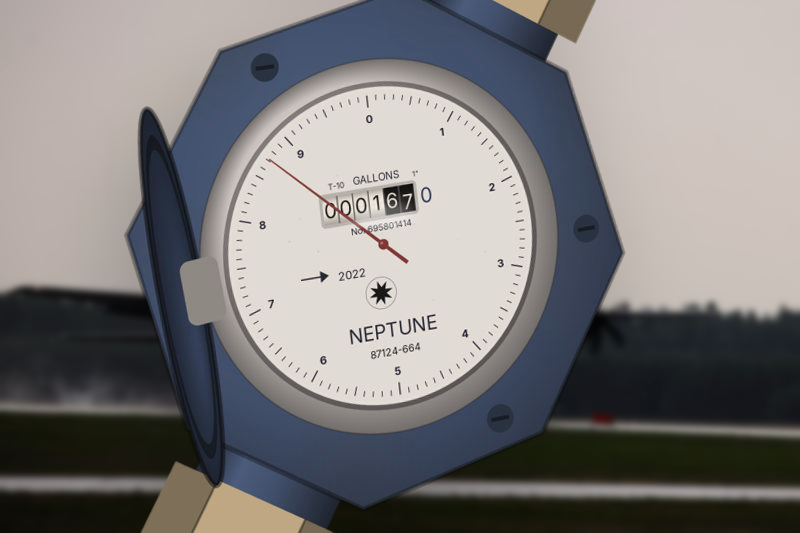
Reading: {"value": 1668.7, "unit": "gal"}
